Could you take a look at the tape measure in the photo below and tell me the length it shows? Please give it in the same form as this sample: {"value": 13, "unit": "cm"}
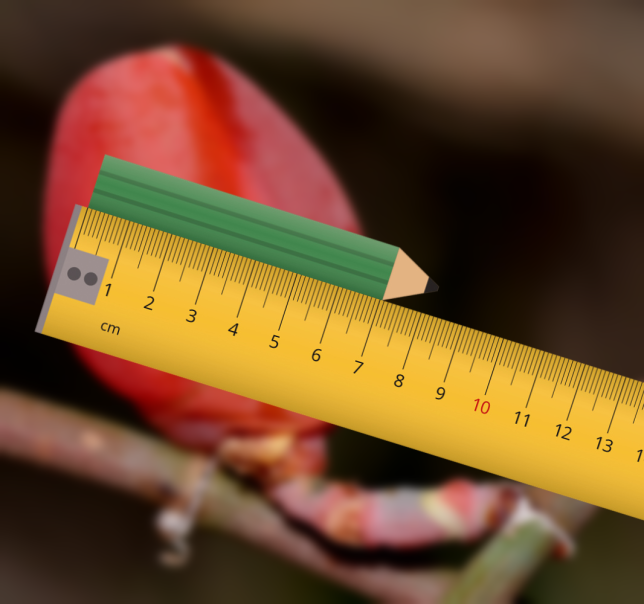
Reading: {"value": 8.2, "unit": "cm"}
